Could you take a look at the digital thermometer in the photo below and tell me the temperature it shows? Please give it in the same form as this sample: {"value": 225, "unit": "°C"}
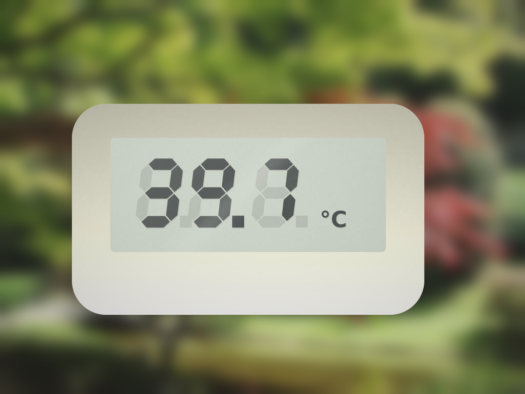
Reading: {"value": 39.7, "unit": "°C"}
